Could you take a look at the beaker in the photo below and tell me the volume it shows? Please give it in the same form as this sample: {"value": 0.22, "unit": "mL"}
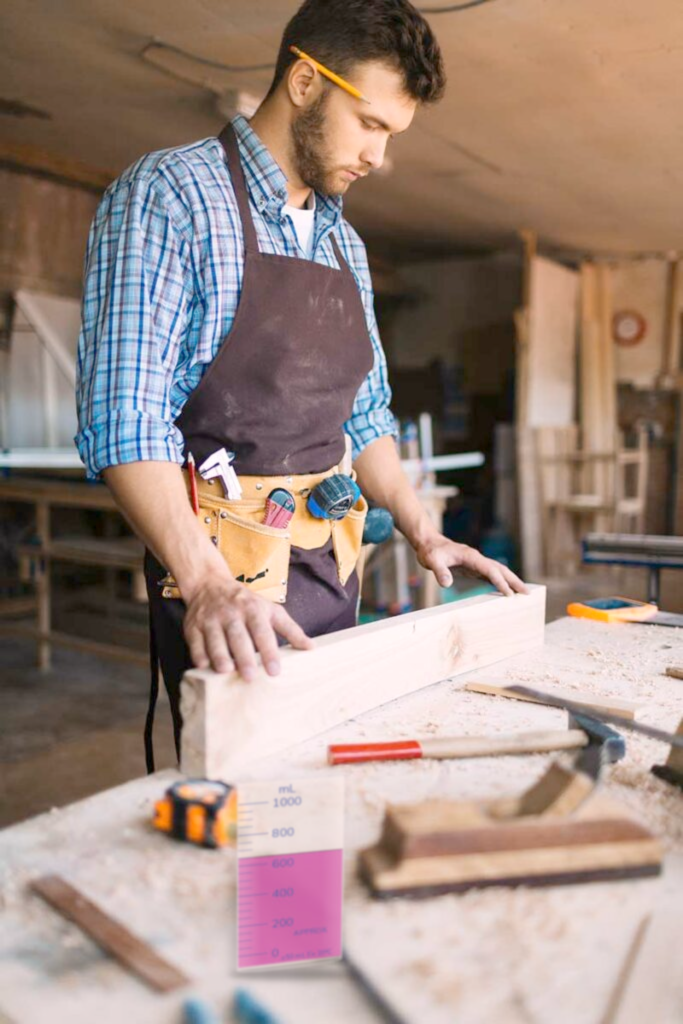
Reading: {"value": 650, "unit": "mL"}
